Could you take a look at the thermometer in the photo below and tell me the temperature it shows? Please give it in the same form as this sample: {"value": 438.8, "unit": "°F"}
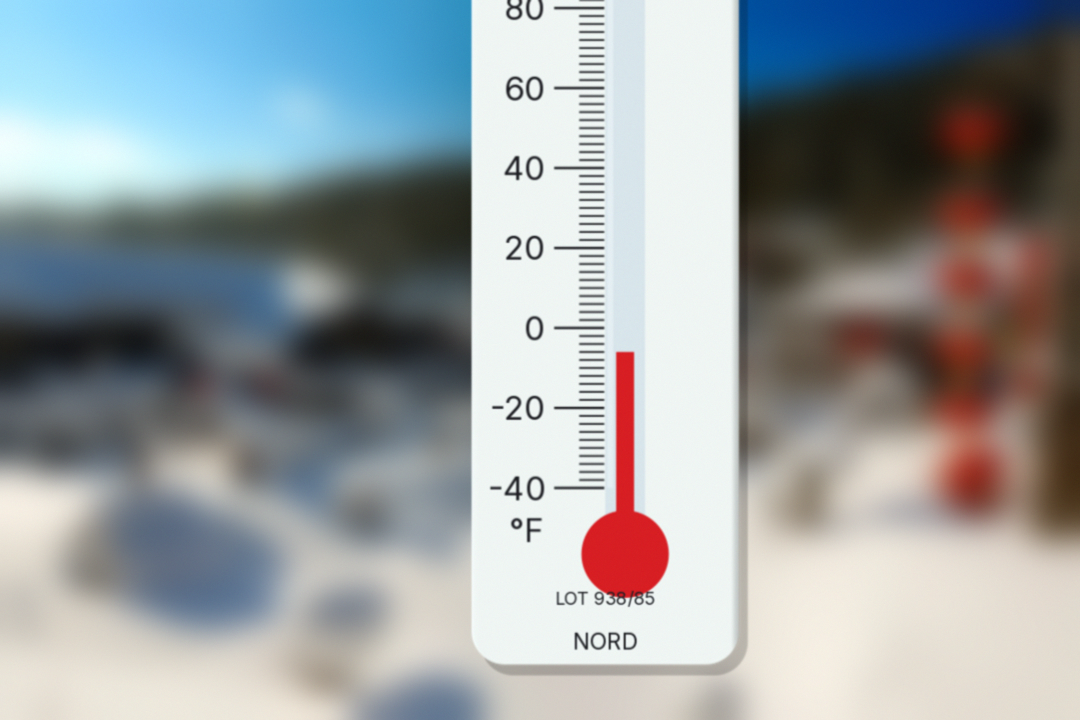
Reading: {"value": -6, "unit": "°F"}
